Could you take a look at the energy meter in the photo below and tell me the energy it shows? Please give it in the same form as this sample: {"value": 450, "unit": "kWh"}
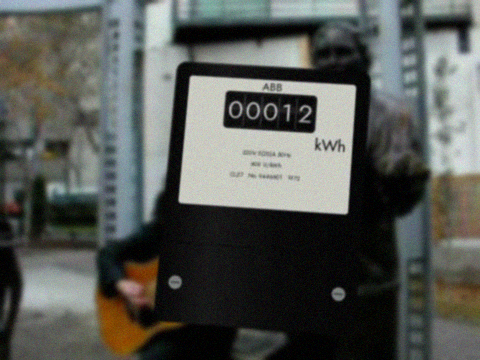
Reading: {"value": 12, "unit": "kWh"}
